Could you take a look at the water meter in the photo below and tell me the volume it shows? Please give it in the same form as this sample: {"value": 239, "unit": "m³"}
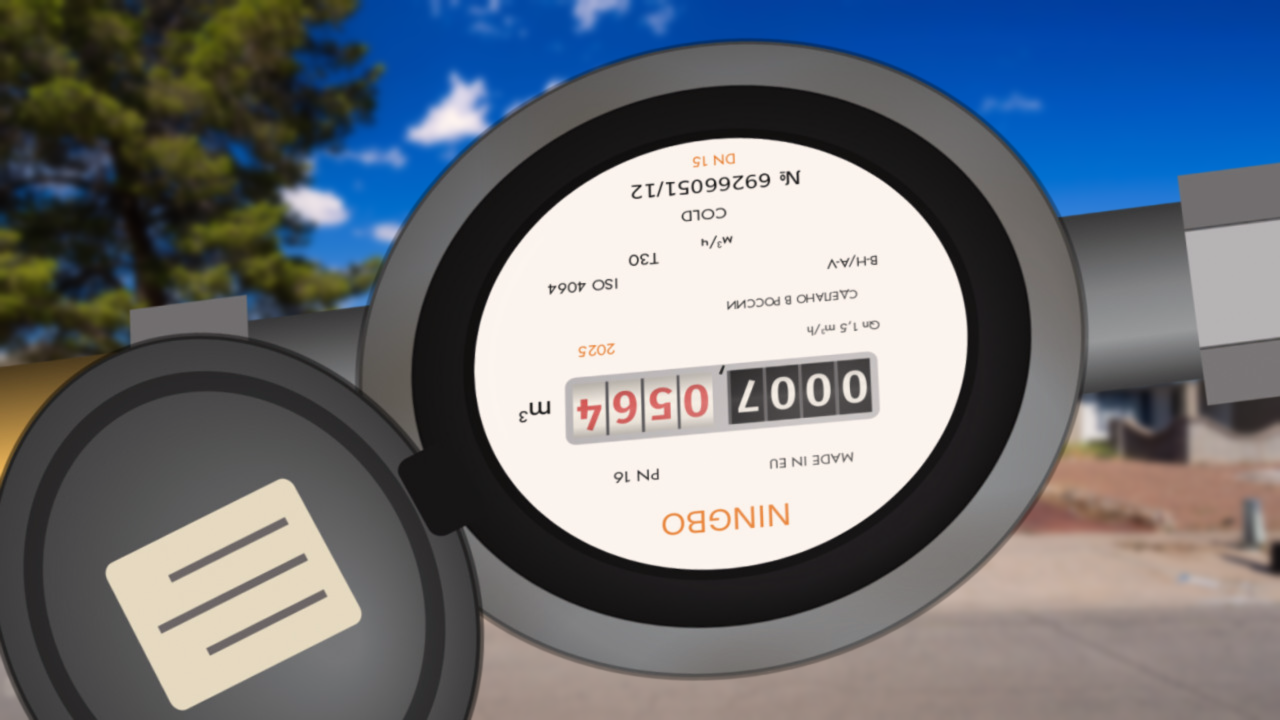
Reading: {"value": 7.0564, "unit": "m³"}
